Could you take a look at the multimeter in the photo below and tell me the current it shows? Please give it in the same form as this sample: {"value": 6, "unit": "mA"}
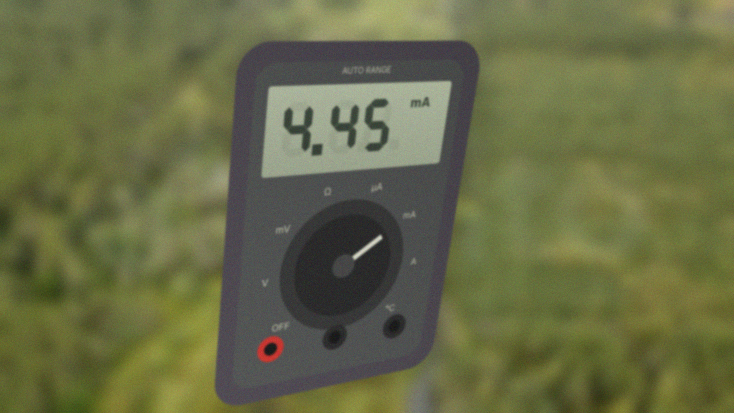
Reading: {"value": 4.45, "unit": "mA"}
